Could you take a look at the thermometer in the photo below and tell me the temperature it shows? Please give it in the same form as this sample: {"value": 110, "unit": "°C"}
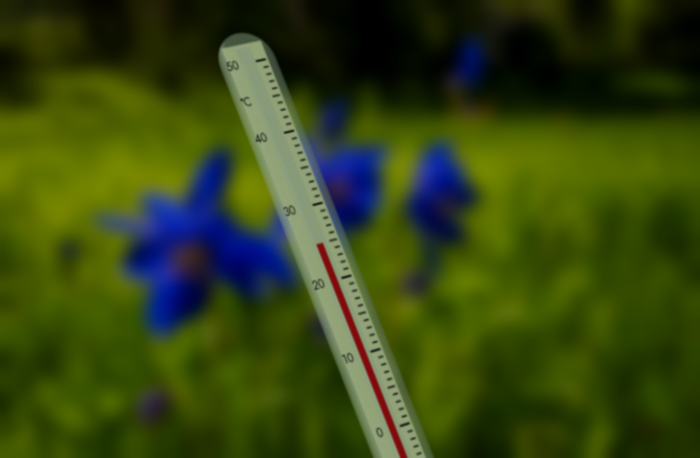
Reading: {"value": 25, "unit": "°C"}
